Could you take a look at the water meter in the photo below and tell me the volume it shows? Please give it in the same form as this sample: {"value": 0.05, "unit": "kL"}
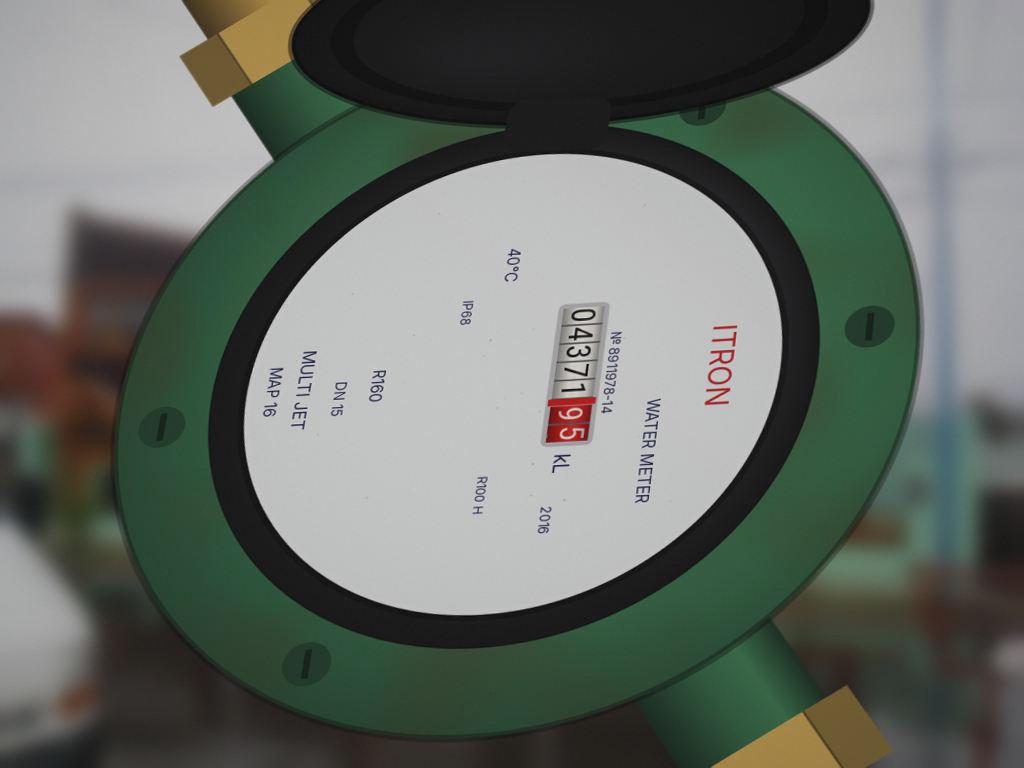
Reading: {"value": 4371.95, "unit": "kL"}
